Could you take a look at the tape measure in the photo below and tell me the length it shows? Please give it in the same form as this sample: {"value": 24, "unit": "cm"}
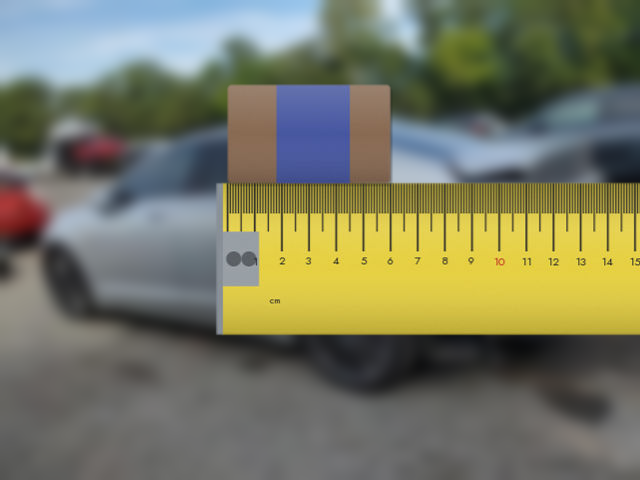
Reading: {"value": 6, "unit": "cm"}
